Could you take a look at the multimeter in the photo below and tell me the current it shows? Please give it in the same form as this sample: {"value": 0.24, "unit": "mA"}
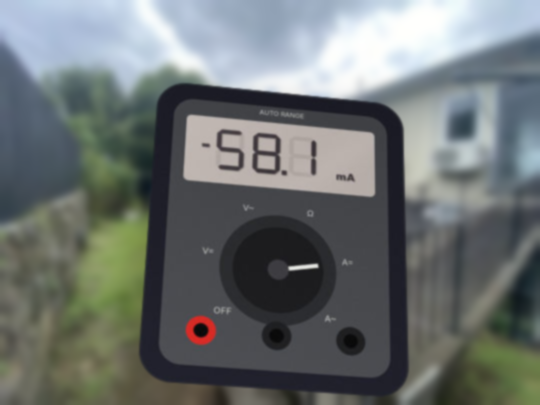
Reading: {"value": -58.1, "unit": "mA"}
